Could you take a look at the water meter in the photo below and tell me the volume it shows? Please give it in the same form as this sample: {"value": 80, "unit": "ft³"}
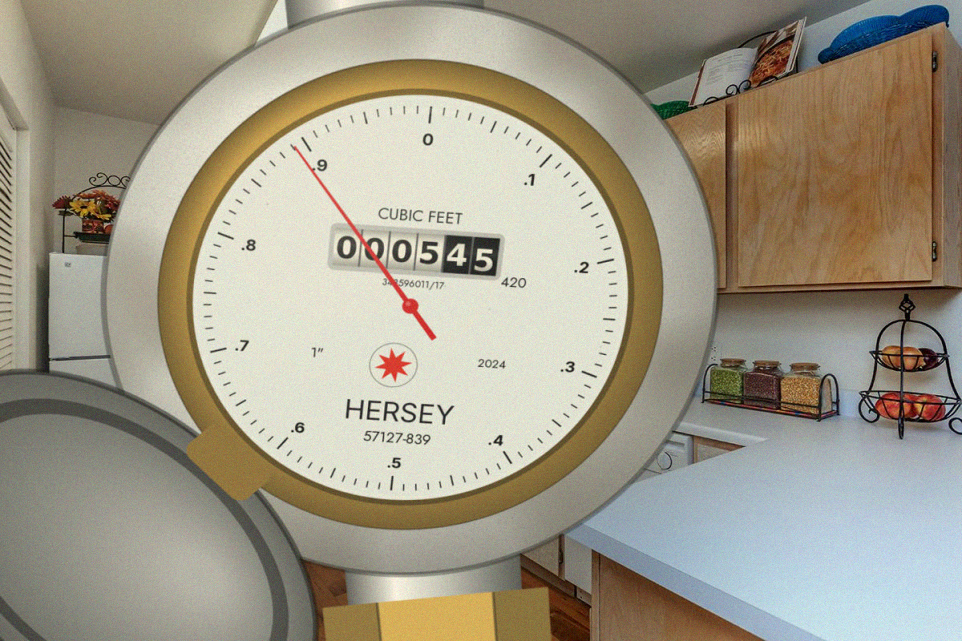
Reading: {"value": 544.89, "unit": "ft³"}
